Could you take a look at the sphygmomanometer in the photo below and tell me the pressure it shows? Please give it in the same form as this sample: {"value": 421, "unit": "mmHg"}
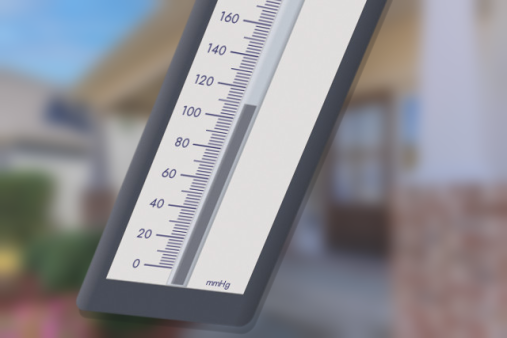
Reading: {"value": 110, "unit": "mmHg"}
